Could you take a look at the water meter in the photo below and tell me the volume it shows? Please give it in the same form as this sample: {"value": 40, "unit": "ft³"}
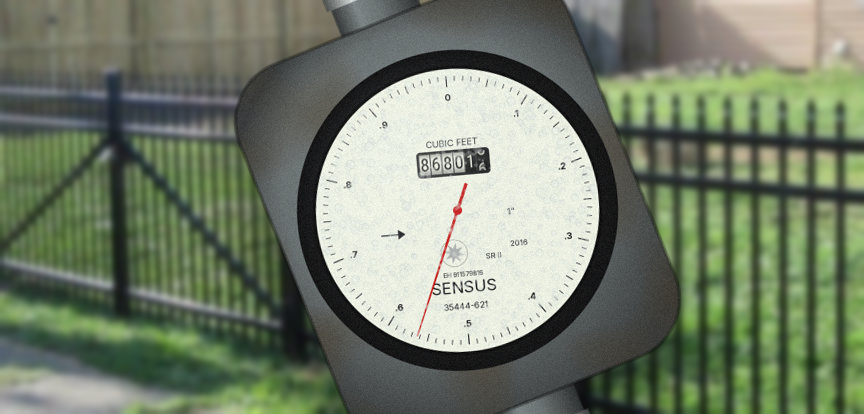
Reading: {"value": 868015.56, "unit": "ft³"}
